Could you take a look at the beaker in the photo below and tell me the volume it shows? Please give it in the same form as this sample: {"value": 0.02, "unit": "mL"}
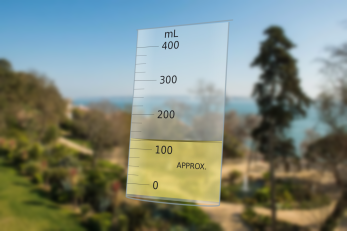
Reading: {"value": 125, "unit": "mL"}
